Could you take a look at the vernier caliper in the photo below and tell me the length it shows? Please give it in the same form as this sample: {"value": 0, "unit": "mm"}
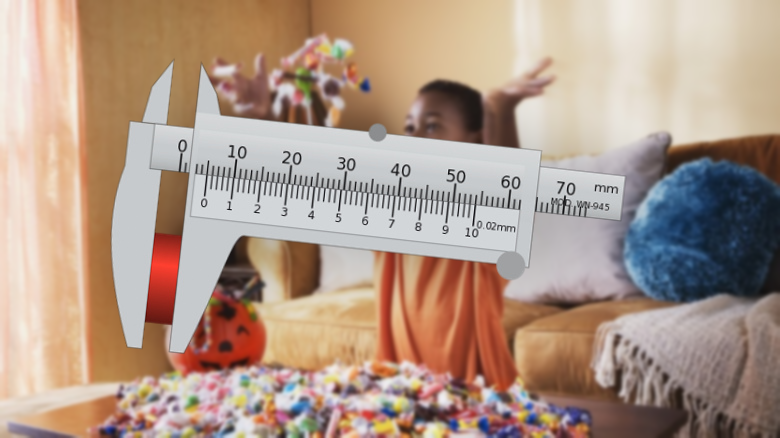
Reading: {"value": 5.0, "unit": "mm"}
